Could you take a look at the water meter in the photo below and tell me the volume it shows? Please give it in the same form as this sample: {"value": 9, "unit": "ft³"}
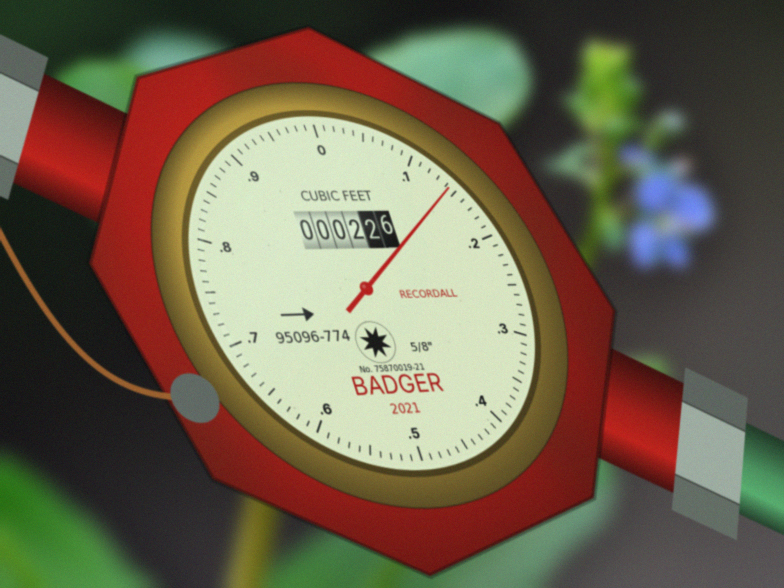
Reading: {"value": 226.14, "unit": "ft³"}
